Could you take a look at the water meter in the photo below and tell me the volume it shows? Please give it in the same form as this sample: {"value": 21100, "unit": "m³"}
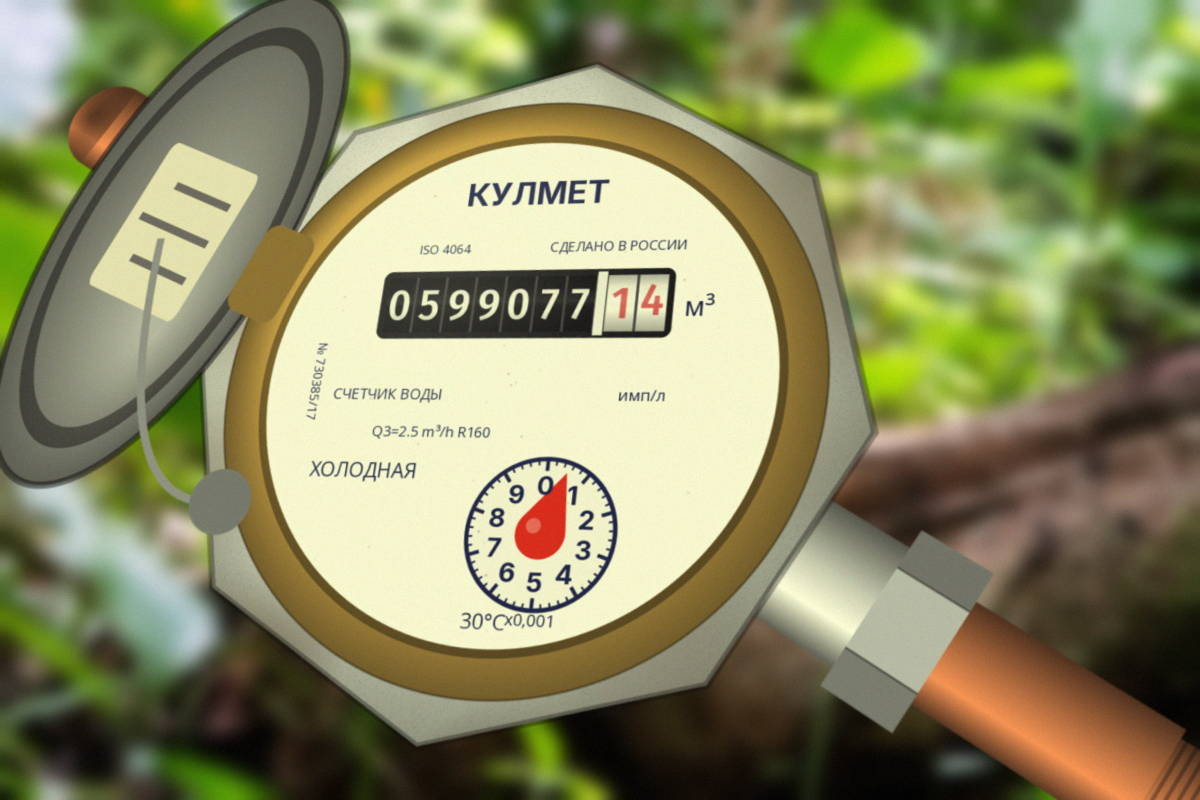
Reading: {"value": 599077.140, "unit": "m³"}
